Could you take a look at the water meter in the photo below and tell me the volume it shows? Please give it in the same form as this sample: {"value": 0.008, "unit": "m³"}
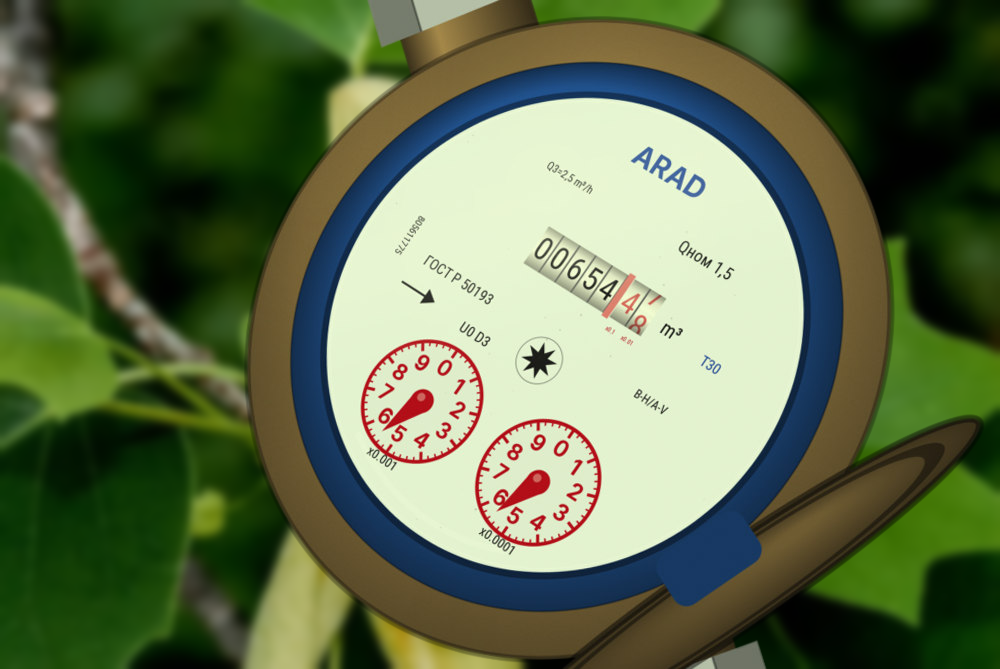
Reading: {"value": 654.4755, "unit": "m³"}
